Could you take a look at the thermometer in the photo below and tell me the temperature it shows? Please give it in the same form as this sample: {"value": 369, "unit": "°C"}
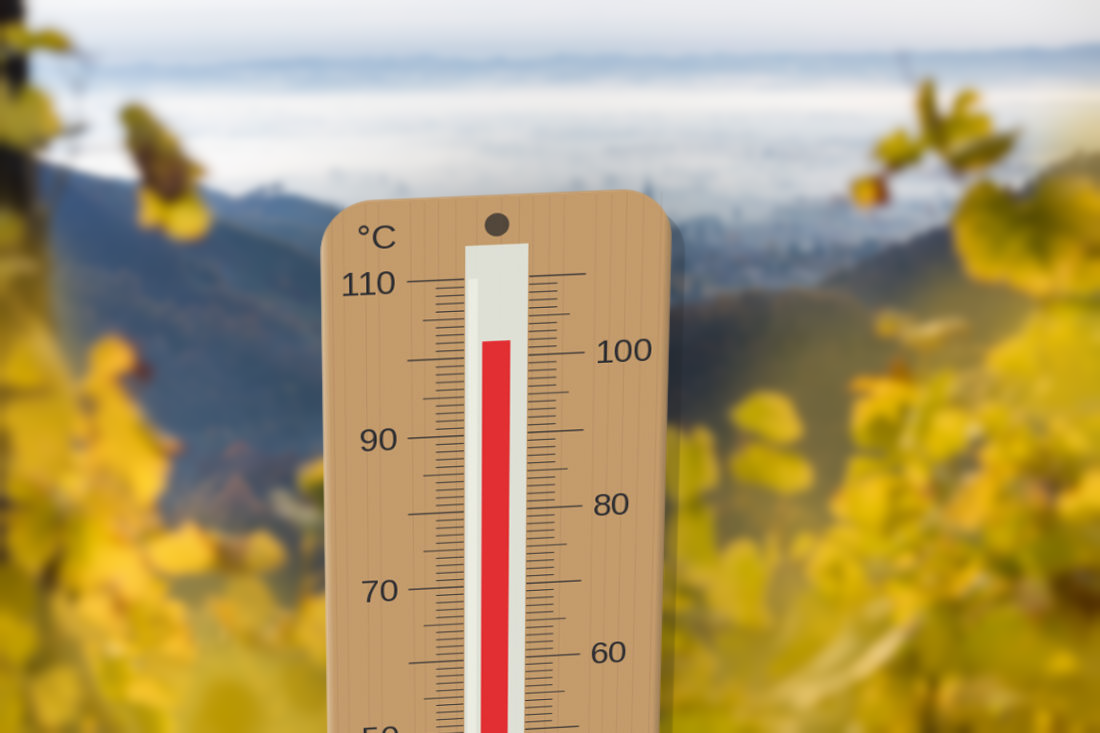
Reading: {"value": 102, "unit": "°C"}
